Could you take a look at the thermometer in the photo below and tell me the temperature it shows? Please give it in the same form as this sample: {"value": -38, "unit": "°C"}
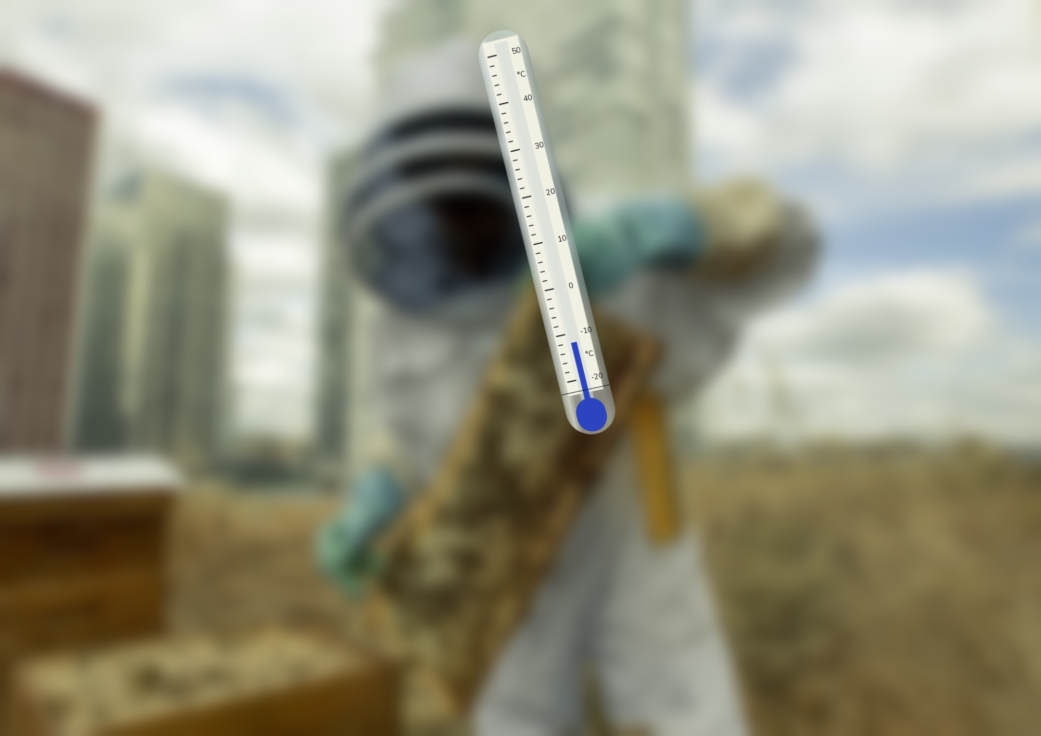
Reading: {"value": -12, "unit": "°C"}
